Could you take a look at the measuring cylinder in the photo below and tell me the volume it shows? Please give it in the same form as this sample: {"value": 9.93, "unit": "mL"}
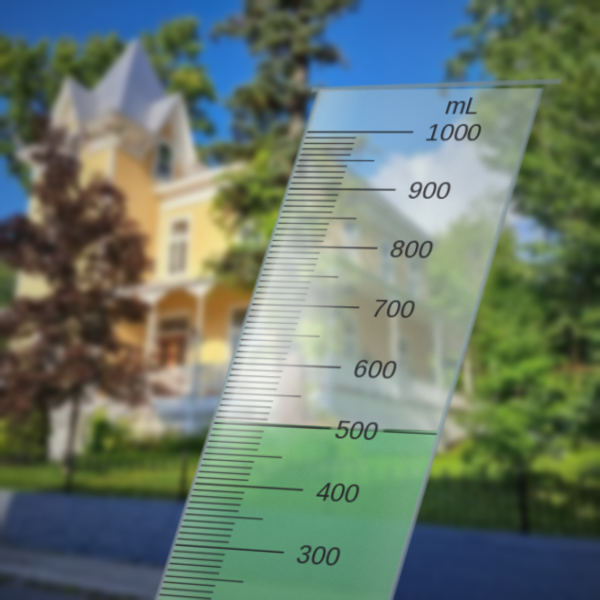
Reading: {"value": 500, "unit": "mL"}
